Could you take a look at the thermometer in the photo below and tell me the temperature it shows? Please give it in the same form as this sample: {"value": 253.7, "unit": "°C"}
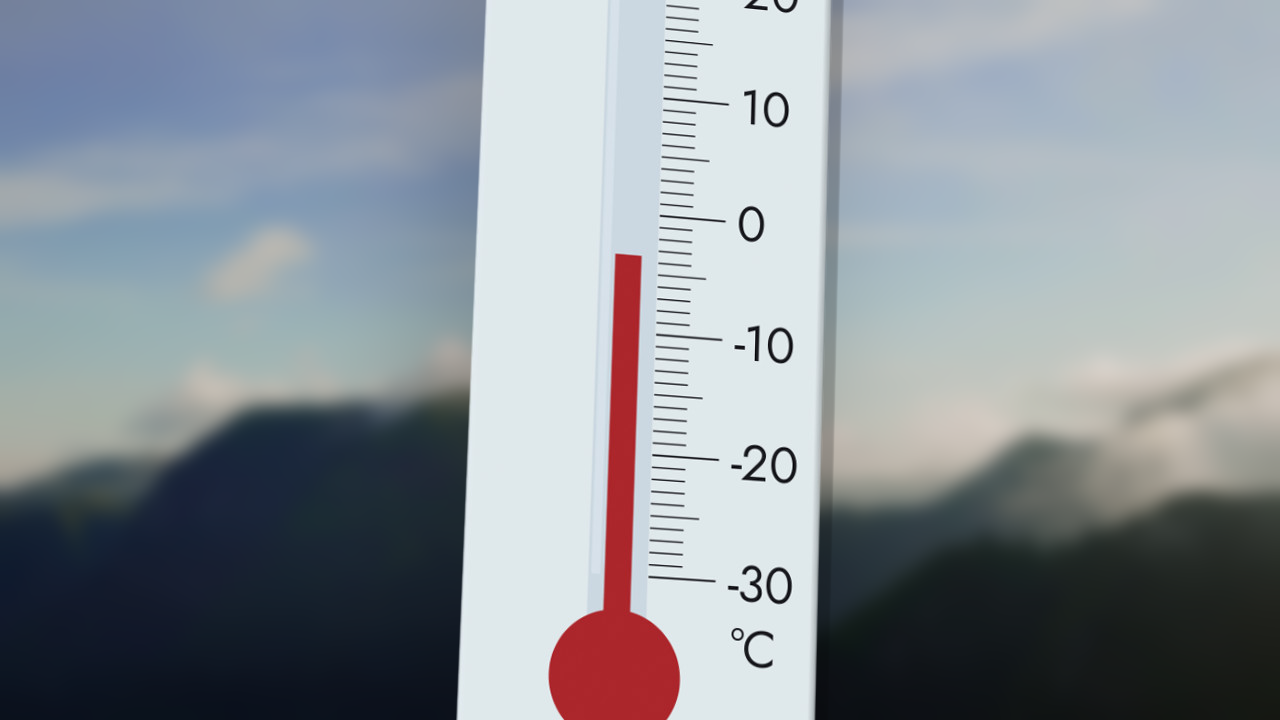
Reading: {"value": -3.5, "unit": "°C"}
